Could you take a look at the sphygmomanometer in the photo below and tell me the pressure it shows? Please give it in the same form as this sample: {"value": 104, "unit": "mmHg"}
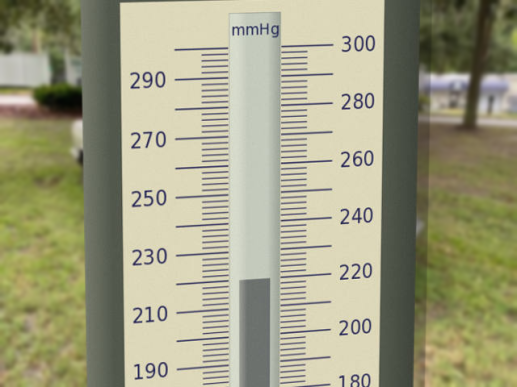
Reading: {"value": 220, "unit": "mmHg"}
